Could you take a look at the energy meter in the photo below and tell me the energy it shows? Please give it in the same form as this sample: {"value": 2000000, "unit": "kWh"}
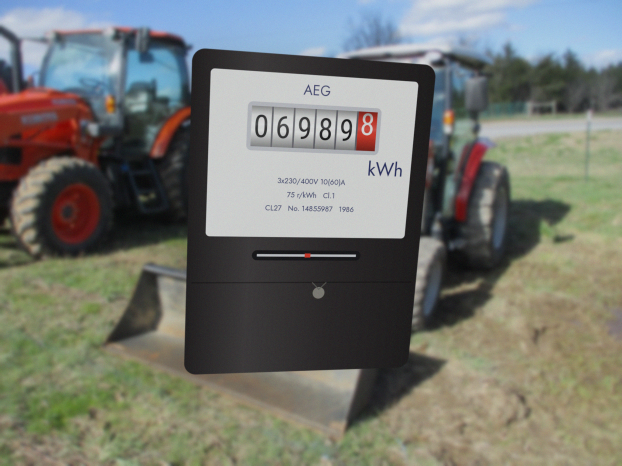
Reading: {"value": 6989.8, "unit": "kWh"}
